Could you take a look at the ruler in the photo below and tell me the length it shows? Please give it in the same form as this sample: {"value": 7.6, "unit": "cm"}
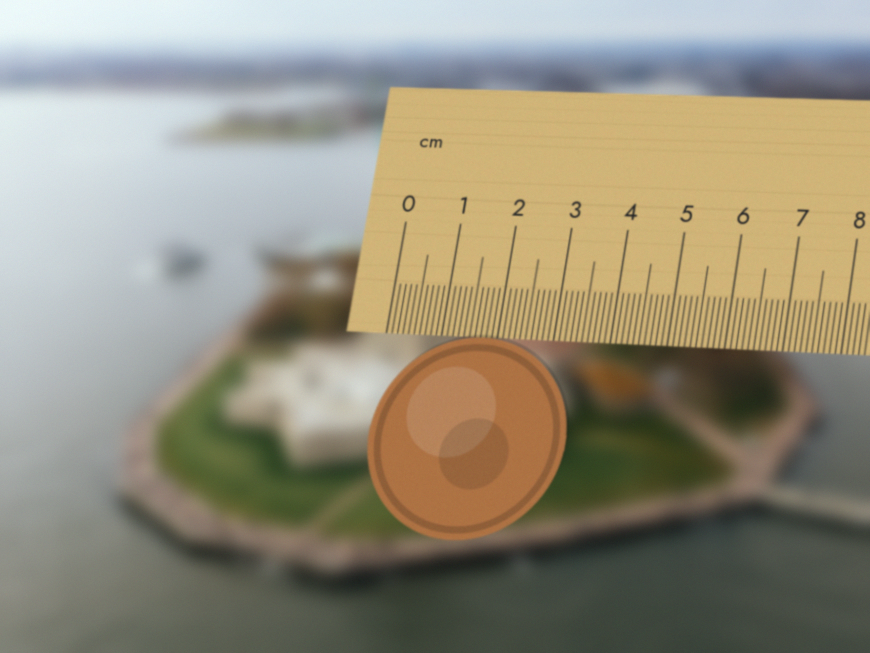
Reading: {"value": 3.5, "unit": "cm"}
